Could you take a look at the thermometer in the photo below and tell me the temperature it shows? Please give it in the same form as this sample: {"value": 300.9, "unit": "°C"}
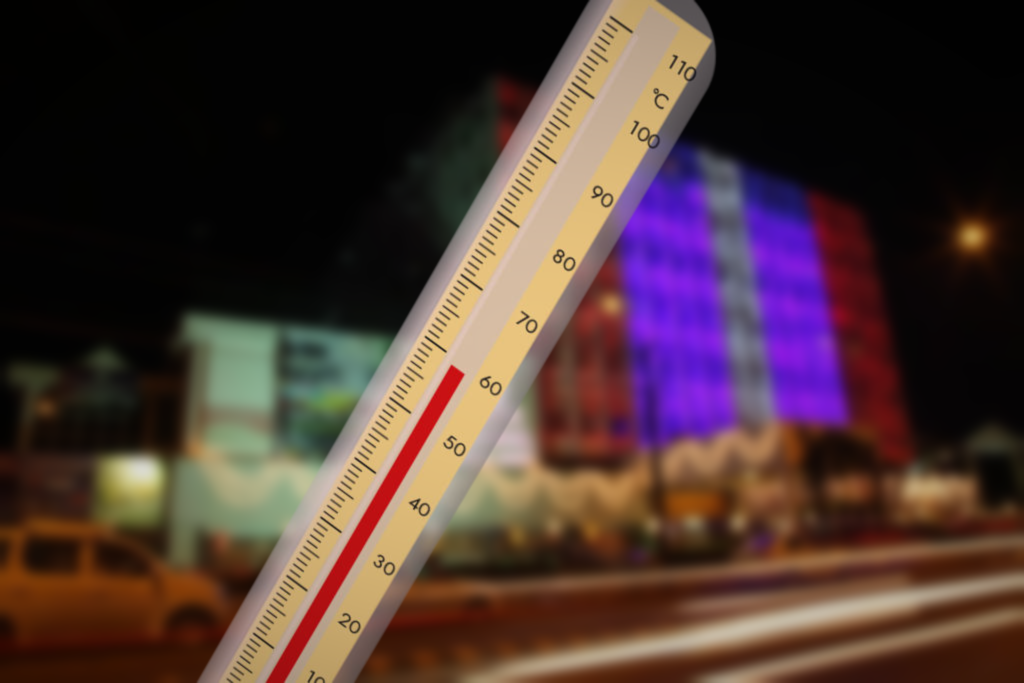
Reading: {"value": 59, "unit": "°C"}
